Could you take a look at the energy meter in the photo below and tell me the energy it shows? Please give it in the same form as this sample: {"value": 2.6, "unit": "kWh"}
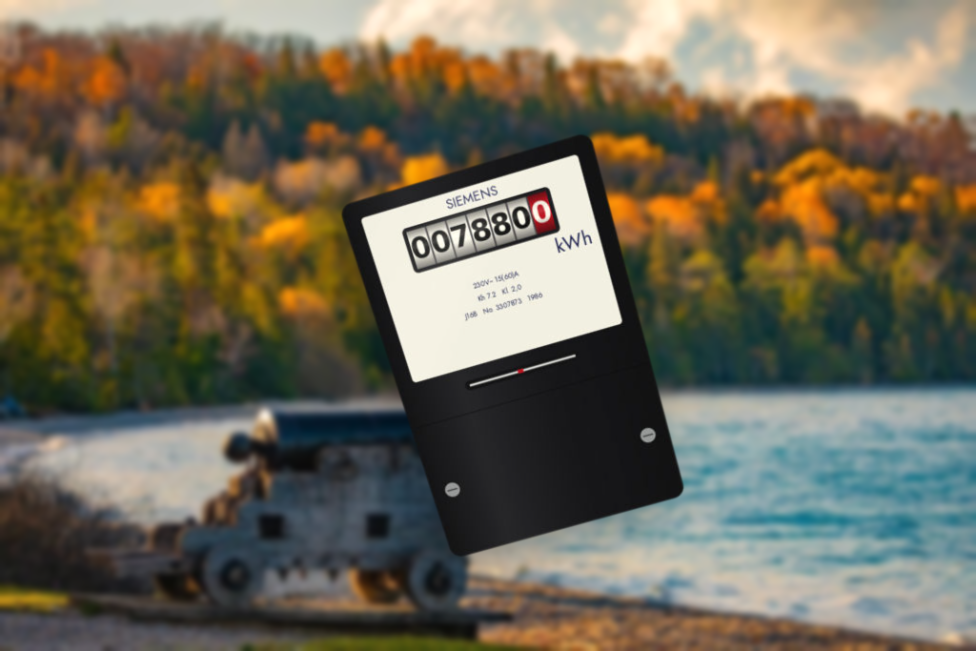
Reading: {"value": 7880.0, "unit": "kWh"}
